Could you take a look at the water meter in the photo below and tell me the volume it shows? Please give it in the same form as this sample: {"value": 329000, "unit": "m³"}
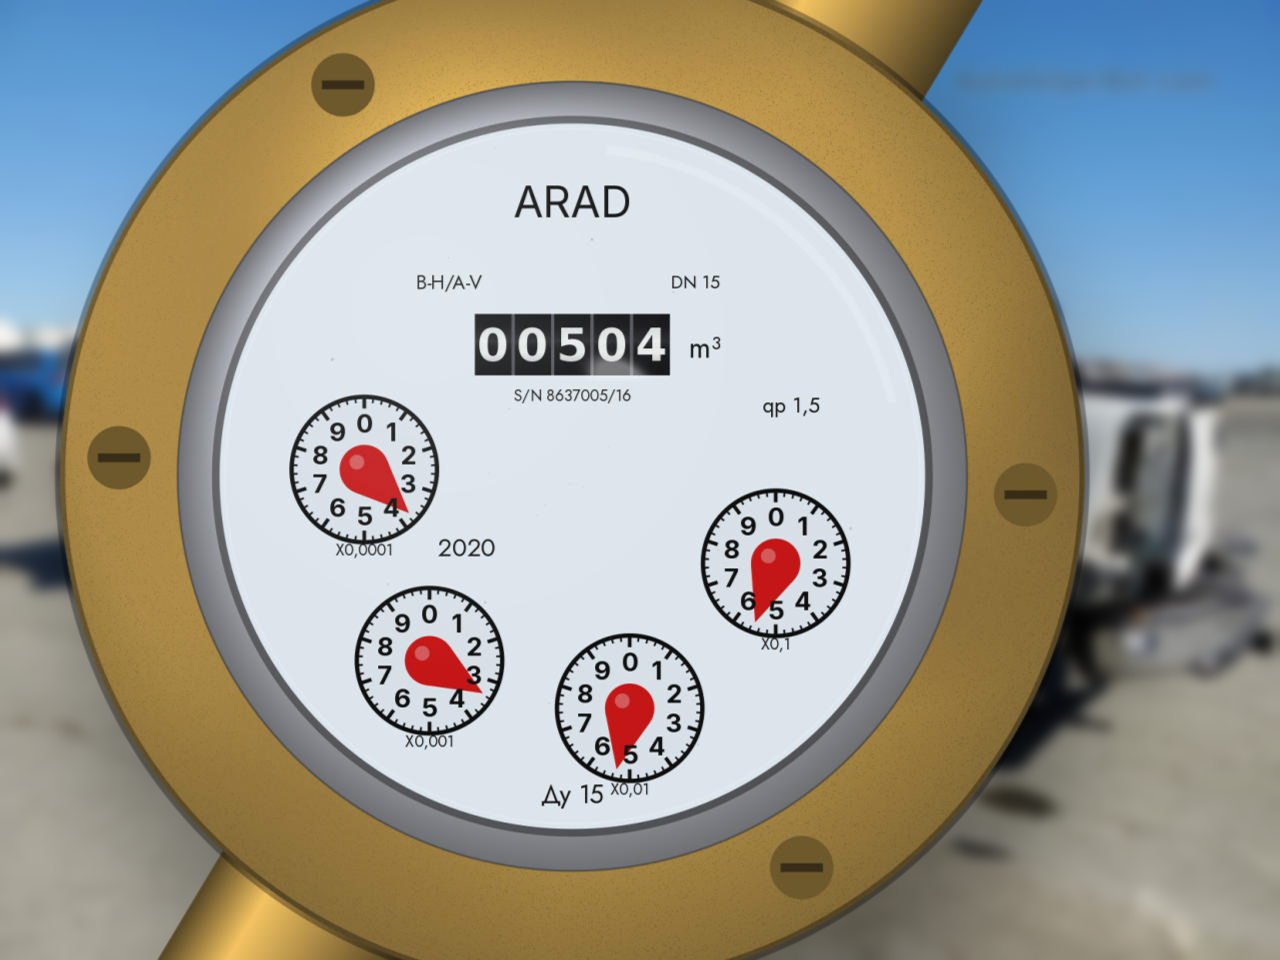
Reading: {"value": 504.5533, "unit": "m³"}
